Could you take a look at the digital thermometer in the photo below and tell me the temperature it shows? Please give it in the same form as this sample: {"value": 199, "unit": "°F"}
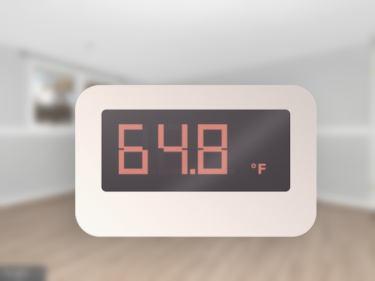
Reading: {"value": 64.8, "unit": "°F"}
